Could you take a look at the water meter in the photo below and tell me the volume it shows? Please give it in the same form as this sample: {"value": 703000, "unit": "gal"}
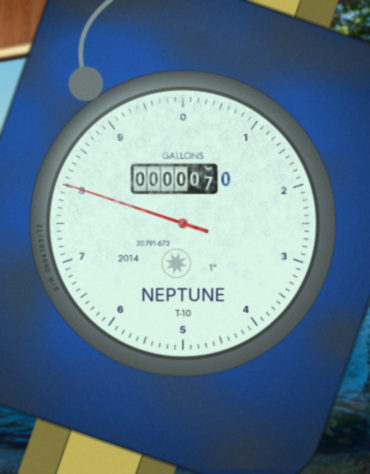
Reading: {"value": 68.0, "unit": "gal"}
